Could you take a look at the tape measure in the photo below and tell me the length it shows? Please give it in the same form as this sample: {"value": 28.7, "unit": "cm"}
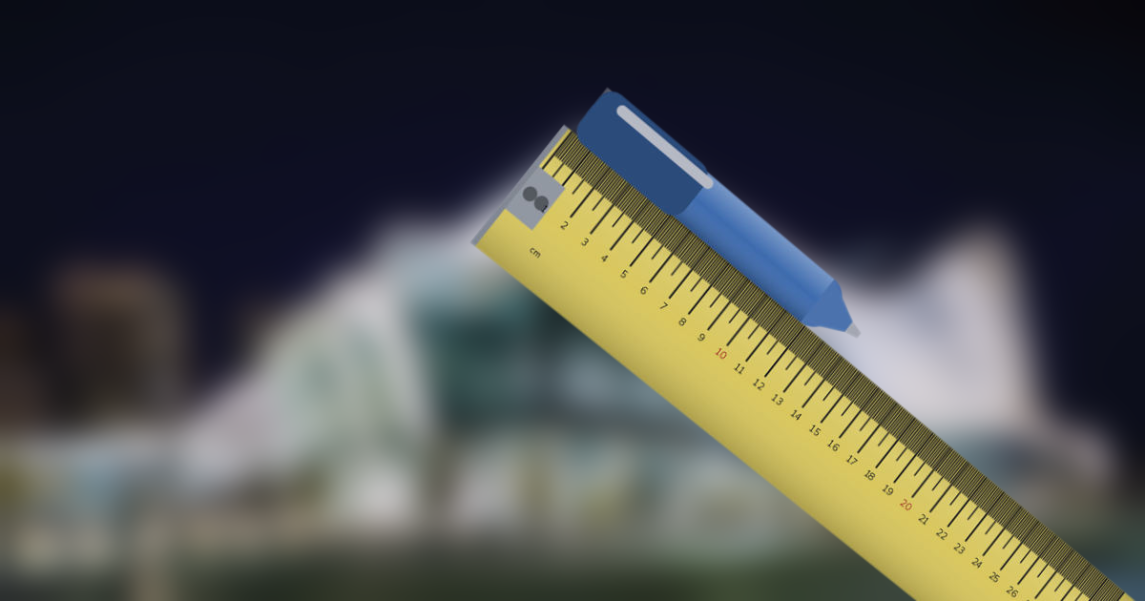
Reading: {"value": 14, "unit": "cm"}
